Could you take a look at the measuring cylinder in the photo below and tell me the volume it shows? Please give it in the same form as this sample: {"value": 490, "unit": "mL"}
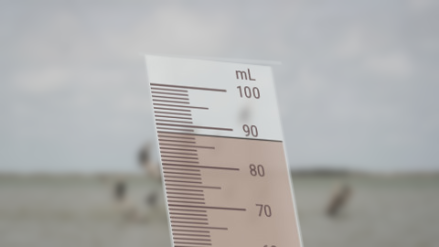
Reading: {"value": 88, "unit": "mL"}
